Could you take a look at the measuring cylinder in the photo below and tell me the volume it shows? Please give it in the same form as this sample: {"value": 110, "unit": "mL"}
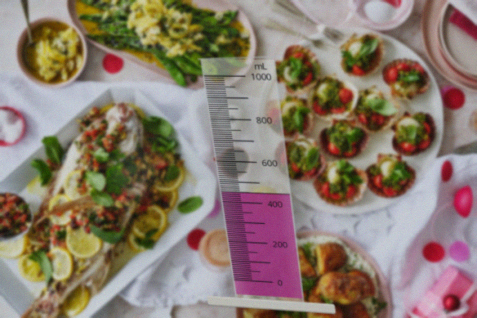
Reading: {"value": 450, "unit": "mL"}
